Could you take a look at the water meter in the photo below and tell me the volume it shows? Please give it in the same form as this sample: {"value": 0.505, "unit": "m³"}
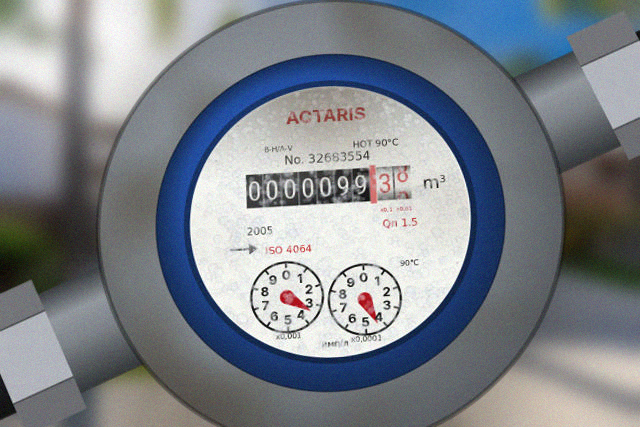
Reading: {"value": 99.3834, "unit": "m³"}
